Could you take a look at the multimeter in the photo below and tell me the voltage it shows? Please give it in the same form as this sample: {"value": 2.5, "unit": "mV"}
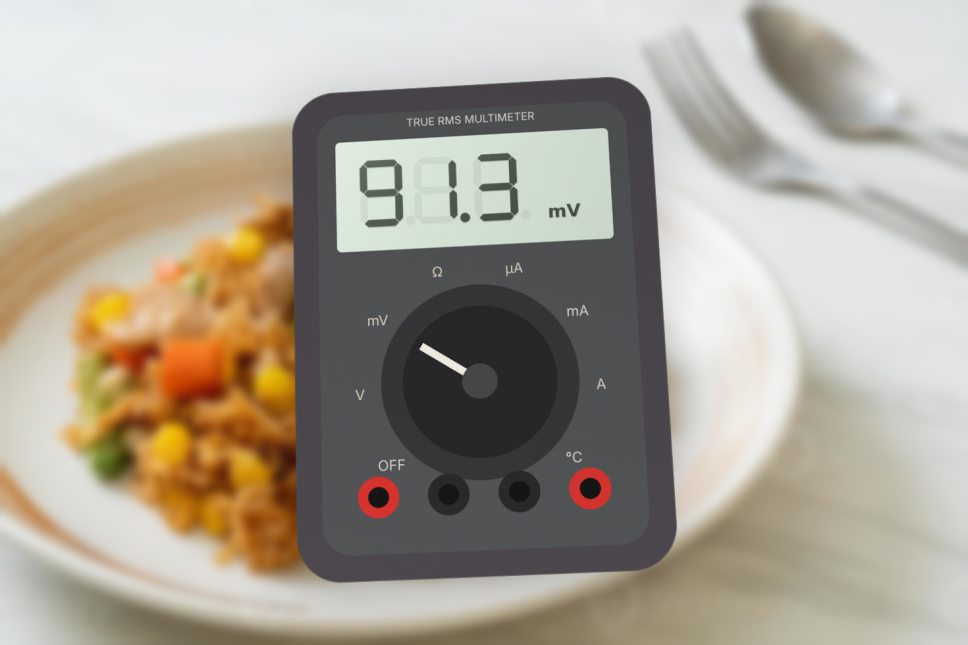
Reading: {"value": 91.3, "unit": "mV"}
